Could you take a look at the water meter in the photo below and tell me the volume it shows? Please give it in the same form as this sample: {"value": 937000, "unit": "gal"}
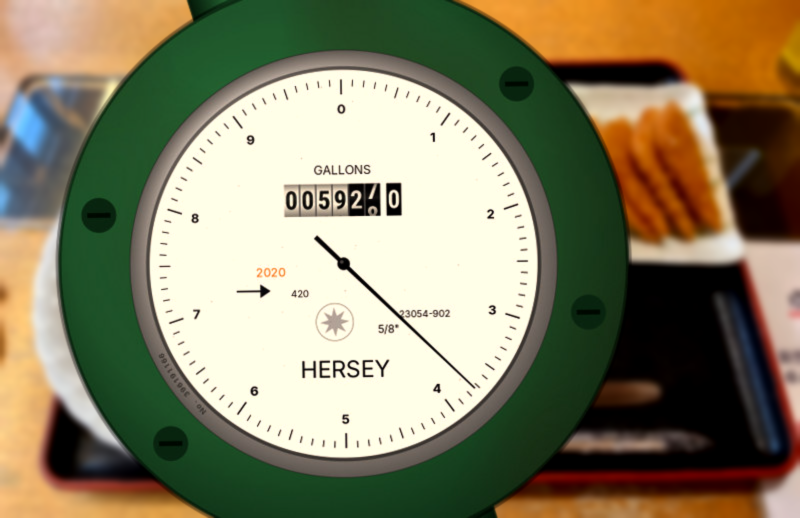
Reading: {"value": 59273.7, "unit": "gal"}
